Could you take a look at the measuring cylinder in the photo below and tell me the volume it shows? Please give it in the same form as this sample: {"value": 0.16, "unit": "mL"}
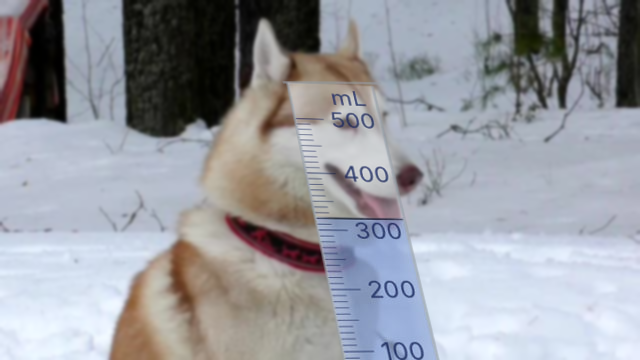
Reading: {"value": 320, "unit": "mL"}
